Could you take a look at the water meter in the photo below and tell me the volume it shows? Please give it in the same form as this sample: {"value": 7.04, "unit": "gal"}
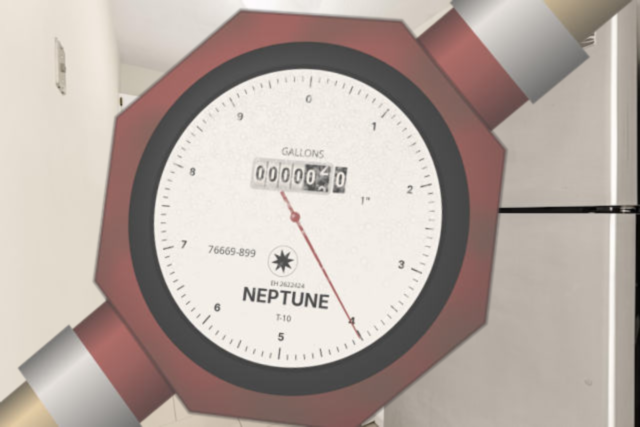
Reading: {"value": 24.0, "unit": "gal"}
